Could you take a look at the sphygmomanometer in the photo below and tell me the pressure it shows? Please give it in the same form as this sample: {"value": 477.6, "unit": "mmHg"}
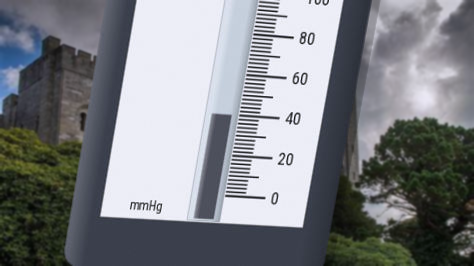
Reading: {"value": 40, "unit": "mmHg"}
